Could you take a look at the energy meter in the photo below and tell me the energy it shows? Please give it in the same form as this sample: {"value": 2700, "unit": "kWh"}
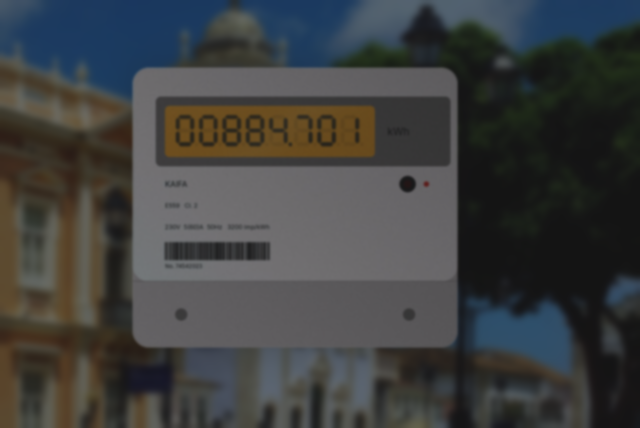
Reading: {"value": 884.701, "unit": "kWh"}
